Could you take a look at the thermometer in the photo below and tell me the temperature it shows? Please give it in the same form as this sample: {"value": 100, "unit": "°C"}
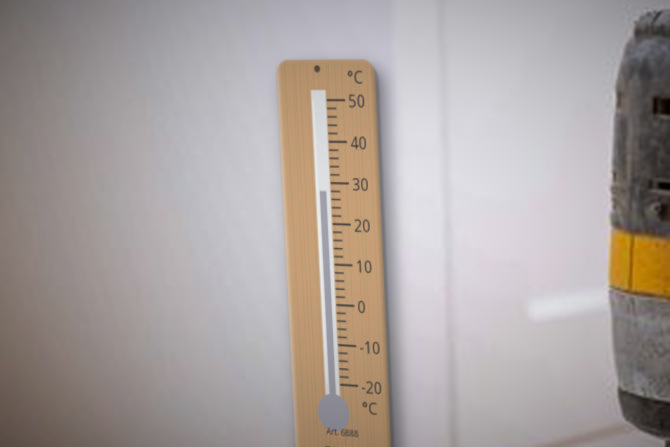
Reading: {"value": 28, "unit": "°C"}
